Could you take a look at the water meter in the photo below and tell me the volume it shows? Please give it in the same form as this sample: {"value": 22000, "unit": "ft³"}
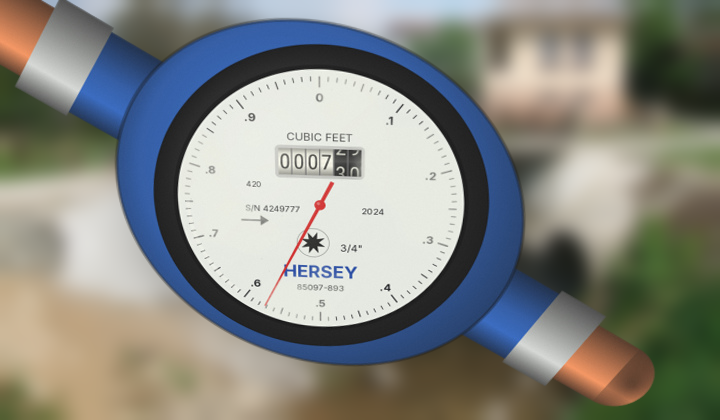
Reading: {"value": 729.57, "unit": "ft³"}
